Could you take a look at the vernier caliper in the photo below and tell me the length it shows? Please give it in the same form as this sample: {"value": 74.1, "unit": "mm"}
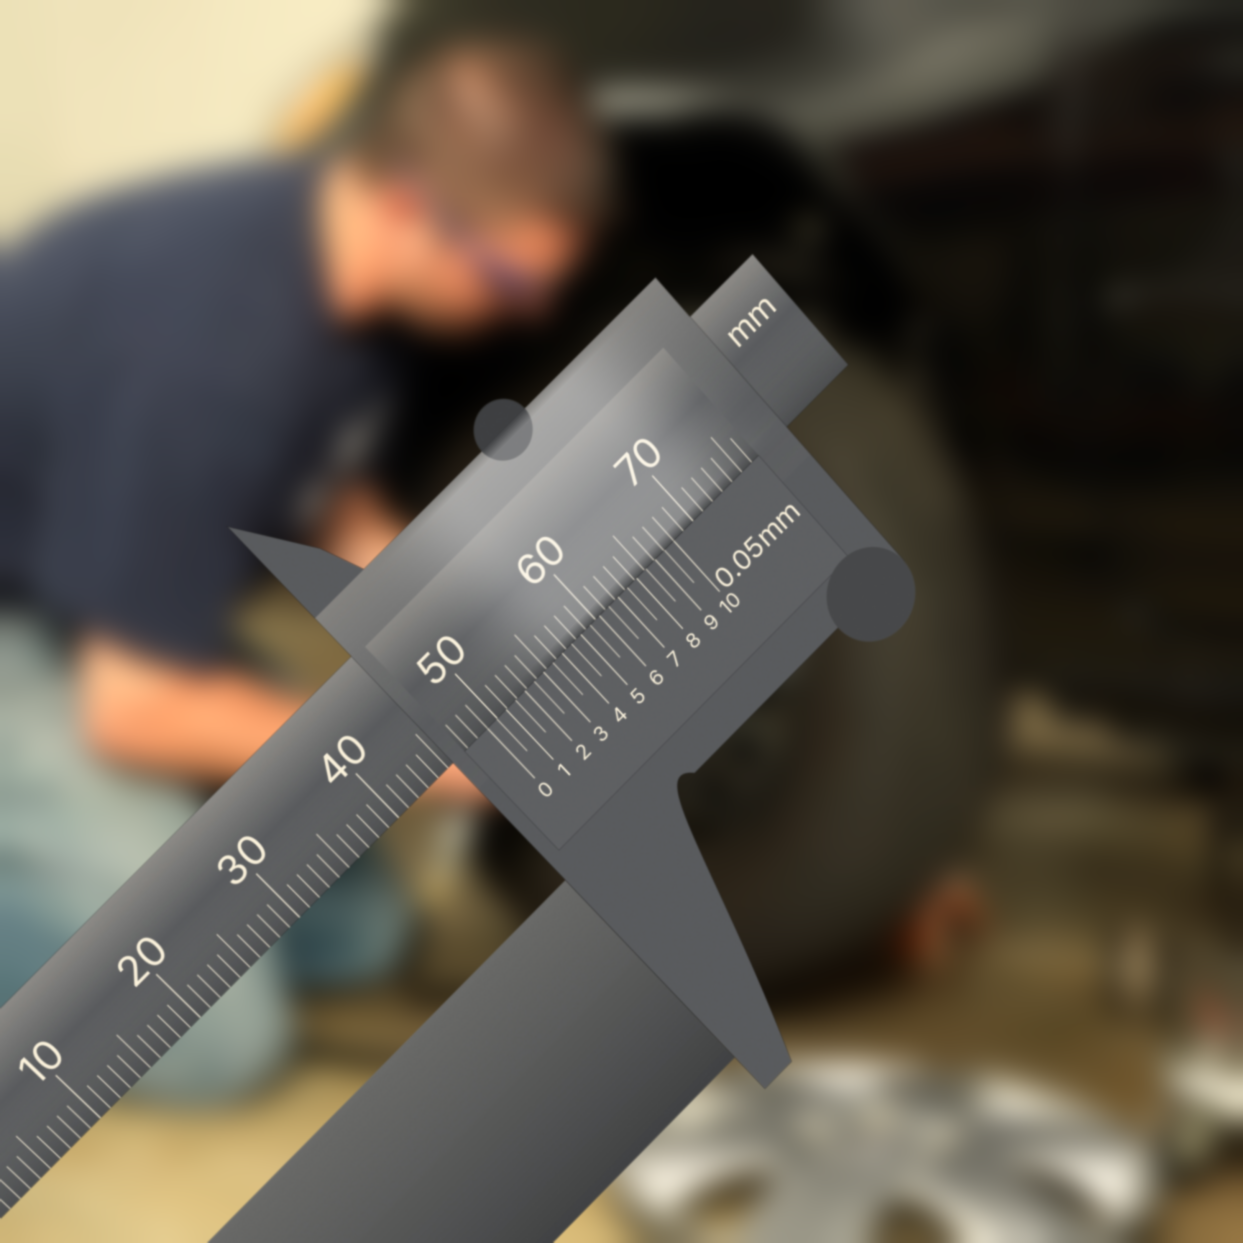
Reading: {"value": 49.0, "unit": "mm"}
